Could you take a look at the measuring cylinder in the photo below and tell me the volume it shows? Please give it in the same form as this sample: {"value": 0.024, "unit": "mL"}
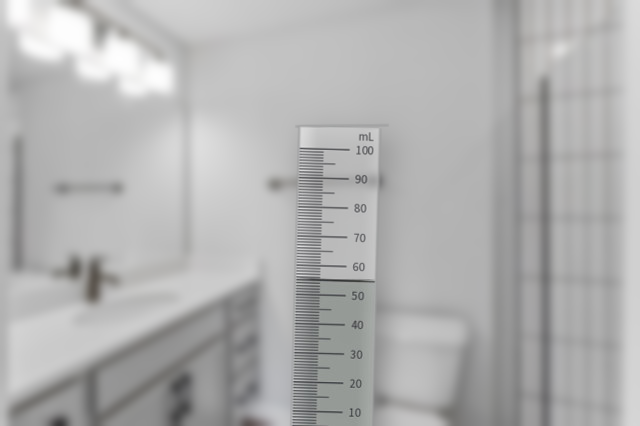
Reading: {"value": 55, "unit": "mL"}
